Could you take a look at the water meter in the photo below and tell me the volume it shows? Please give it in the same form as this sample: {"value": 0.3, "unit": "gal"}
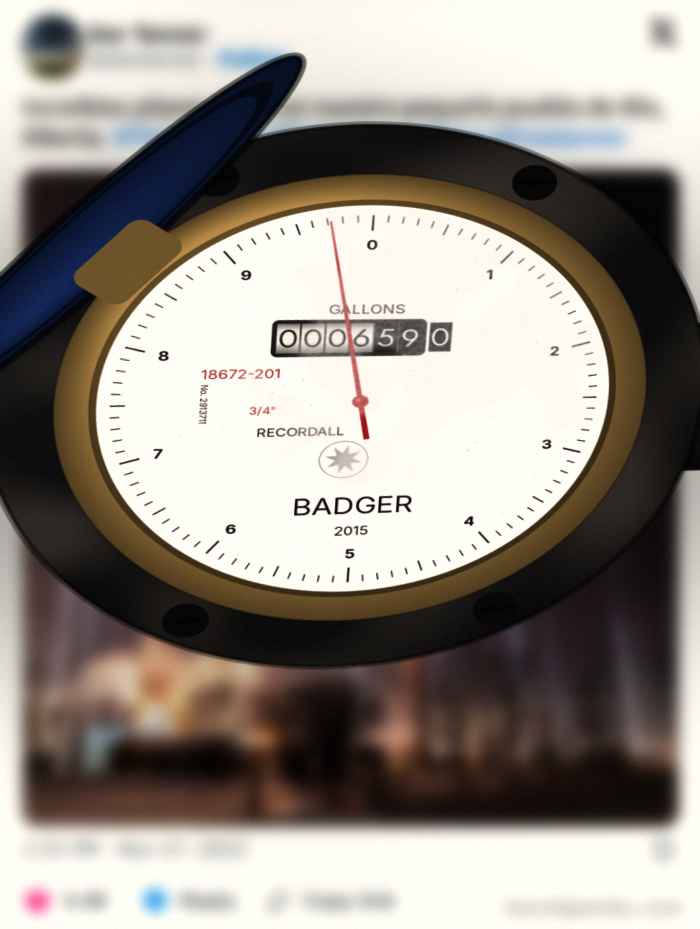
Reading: {"value": 6589.7, "unit": "gal"}
